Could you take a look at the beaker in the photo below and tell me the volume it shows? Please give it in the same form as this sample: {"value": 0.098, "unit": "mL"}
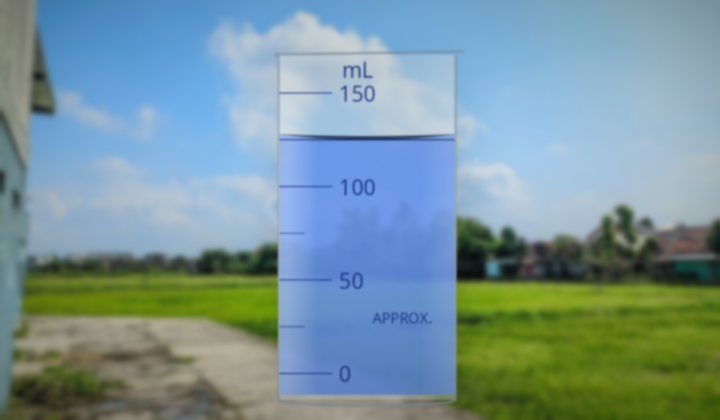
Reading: {"value": 125, "unit": "mL"}
